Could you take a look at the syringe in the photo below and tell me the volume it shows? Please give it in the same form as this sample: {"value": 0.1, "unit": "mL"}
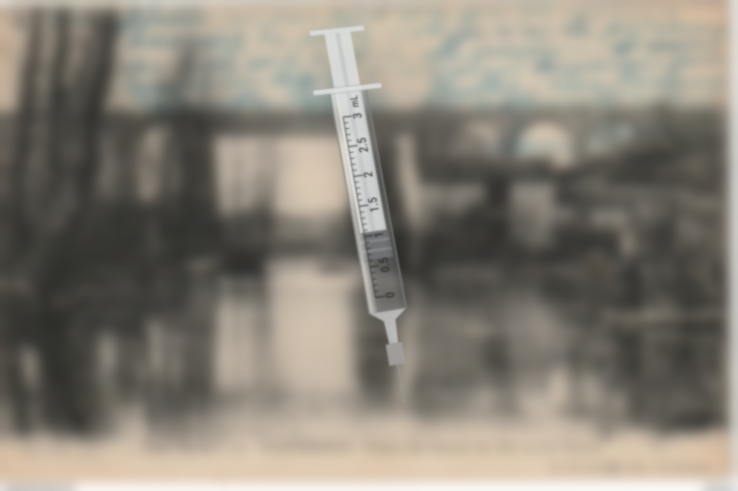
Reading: {"value": 0.6, "unit": "mL"}
